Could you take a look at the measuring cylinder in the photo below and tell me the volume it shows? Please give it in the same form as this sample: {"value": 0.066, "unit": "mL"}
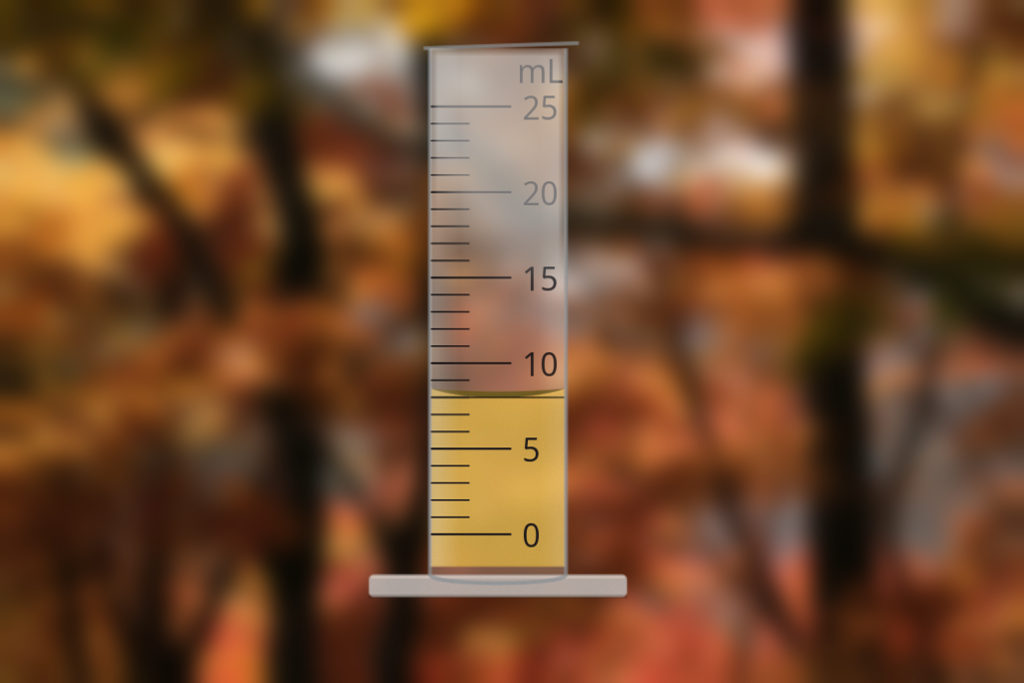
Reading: {"value": 8, "unit": "mL"}
